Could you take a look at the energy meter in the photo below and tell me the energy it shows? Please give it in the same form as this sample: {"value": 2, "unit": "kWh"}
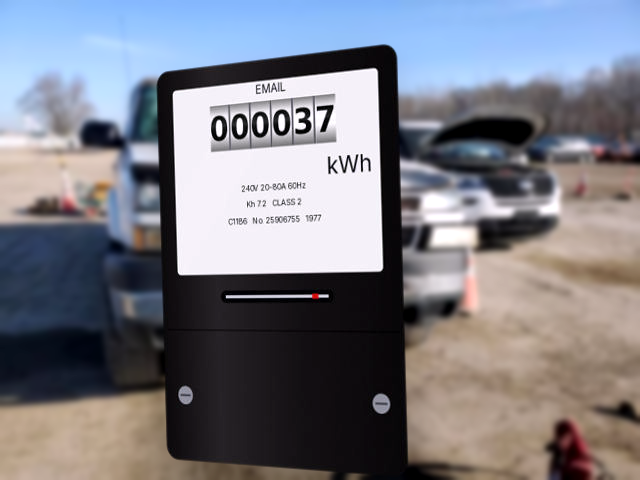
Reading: {"value": 37, "unit": "kWh"}
